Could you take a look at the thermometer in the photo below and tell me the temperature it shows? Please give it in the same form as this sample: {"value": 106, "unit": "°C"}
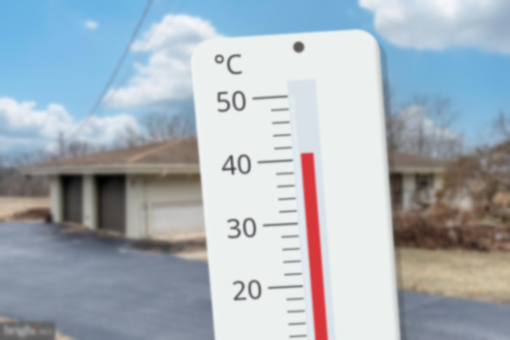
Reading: {"value": 41, "unit": "°C"}
